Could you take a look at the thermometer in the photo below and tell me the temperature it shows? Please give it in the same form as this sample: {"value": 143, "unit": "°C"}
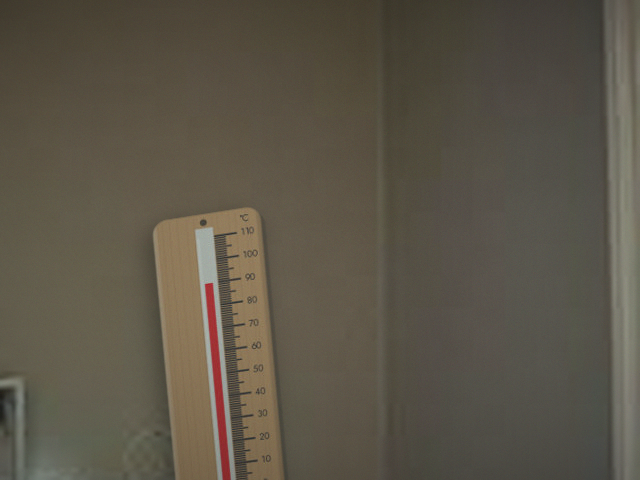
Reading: {"value": 90, "unit": "°C"}
